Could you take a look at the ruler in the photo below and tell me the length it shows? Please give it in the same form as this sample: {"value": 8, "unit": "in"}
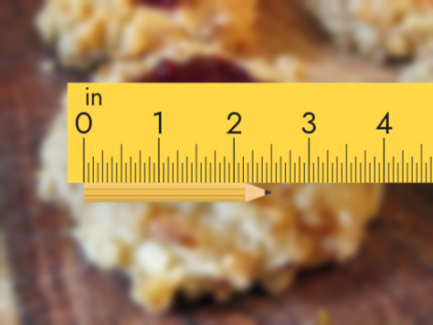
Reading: {"value": 2.5, "unit": "in"}
